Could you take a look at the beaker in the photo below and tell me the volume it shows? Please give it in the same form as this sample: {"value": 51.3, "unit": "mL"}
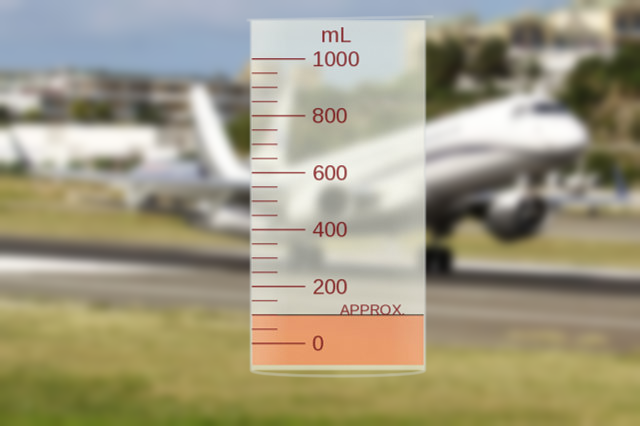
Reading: {"value": 100, "unit": "mL"}
